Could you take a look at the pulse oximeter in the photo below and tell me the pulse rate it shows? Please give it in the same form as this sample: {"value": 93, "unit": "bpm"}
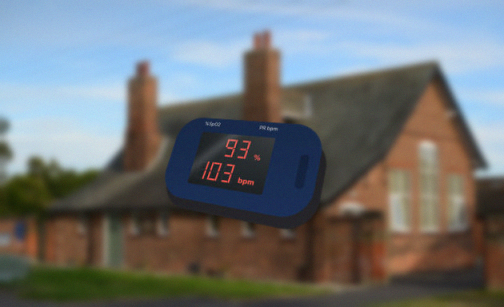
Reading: {"value": 103, "unit": "bpm"}
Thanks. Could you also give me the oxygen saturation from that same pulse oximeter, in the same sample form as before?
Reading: {"value": 93, "unit": "%"}
